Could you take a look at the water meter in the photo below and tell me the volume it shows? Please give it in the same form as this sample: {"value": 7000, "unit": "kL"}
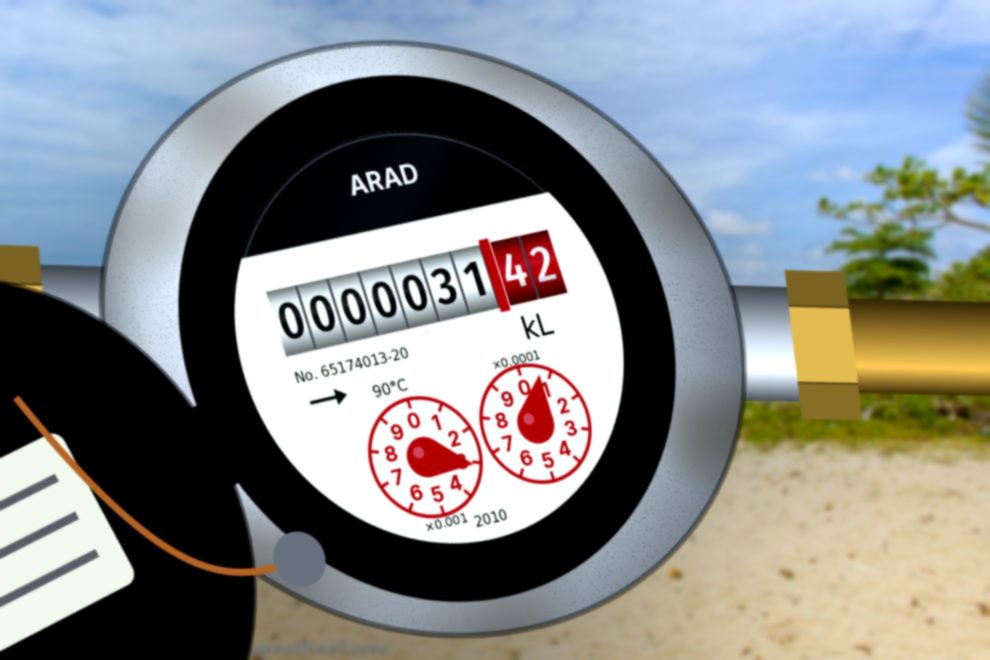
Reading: {"value": 31.4230, "unit": "kL"}
